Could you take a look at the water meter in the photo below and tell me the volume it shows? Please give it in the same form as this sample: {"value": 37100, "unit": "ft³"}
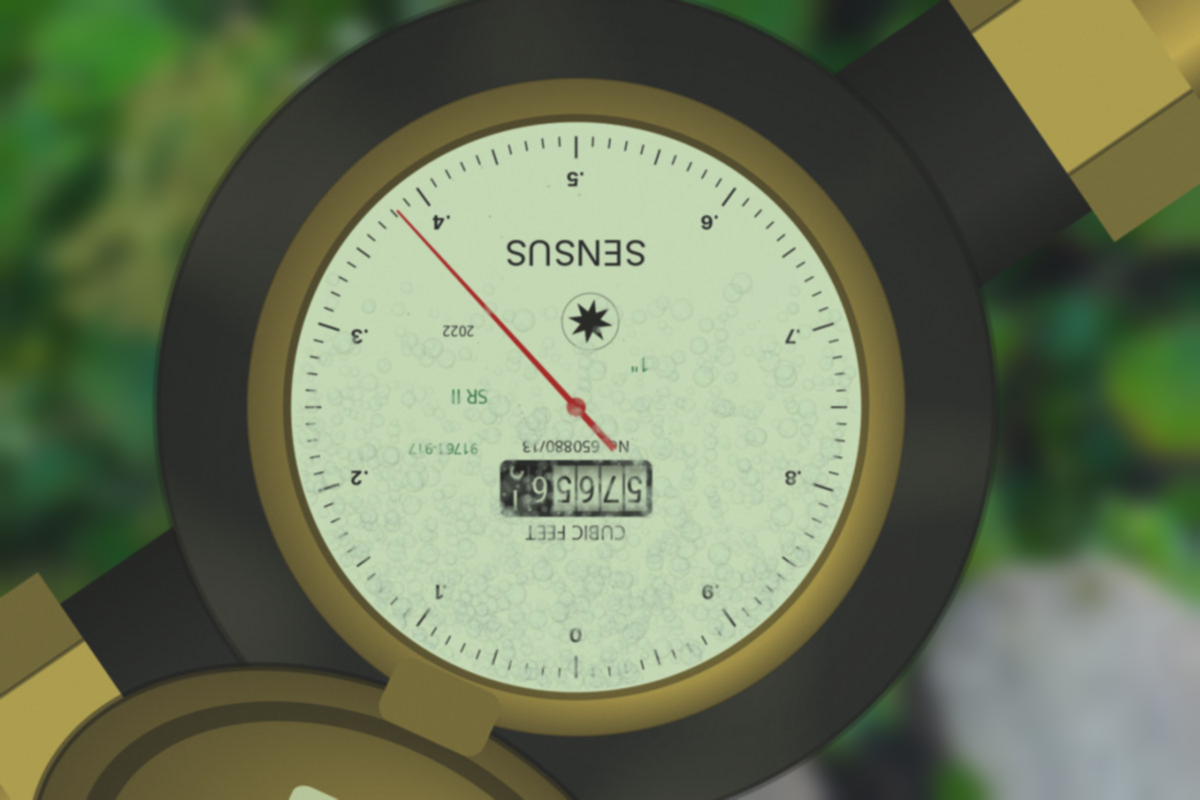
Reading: {"value": 576561.38, "unit": "ft³"}
